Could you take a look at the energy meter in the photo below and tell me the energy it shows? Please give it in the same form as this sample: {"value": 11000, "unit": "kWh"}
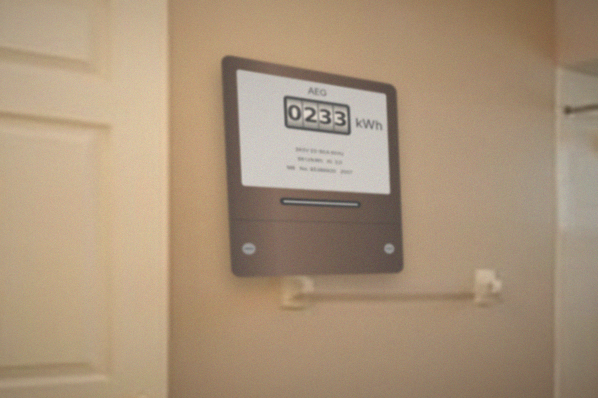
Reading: {"value": 233, "unit": "kWh"}
